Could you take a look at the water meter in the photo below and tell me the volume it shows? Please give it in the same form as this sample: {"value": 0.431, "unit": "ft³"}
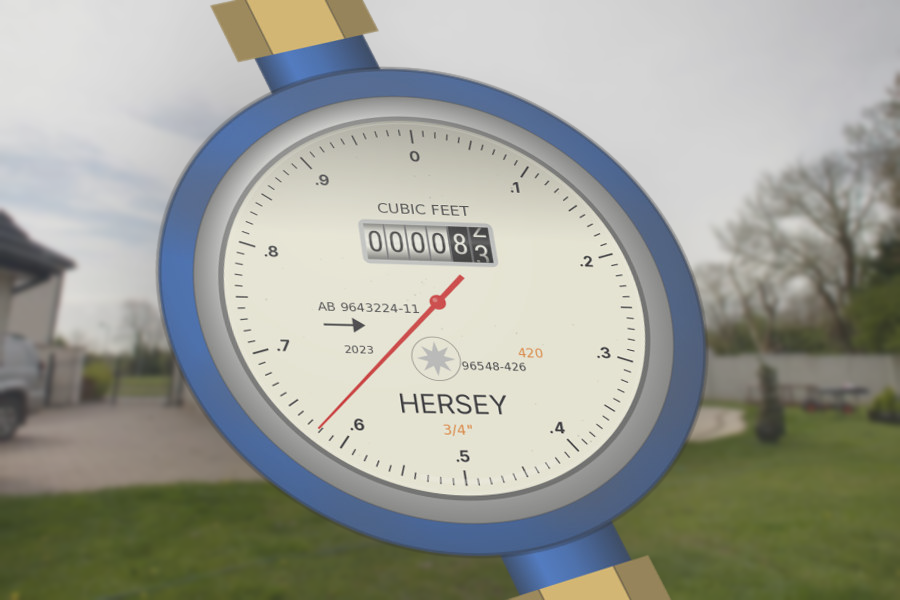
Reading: {"value": 82.62, "unit": "ft³"}
